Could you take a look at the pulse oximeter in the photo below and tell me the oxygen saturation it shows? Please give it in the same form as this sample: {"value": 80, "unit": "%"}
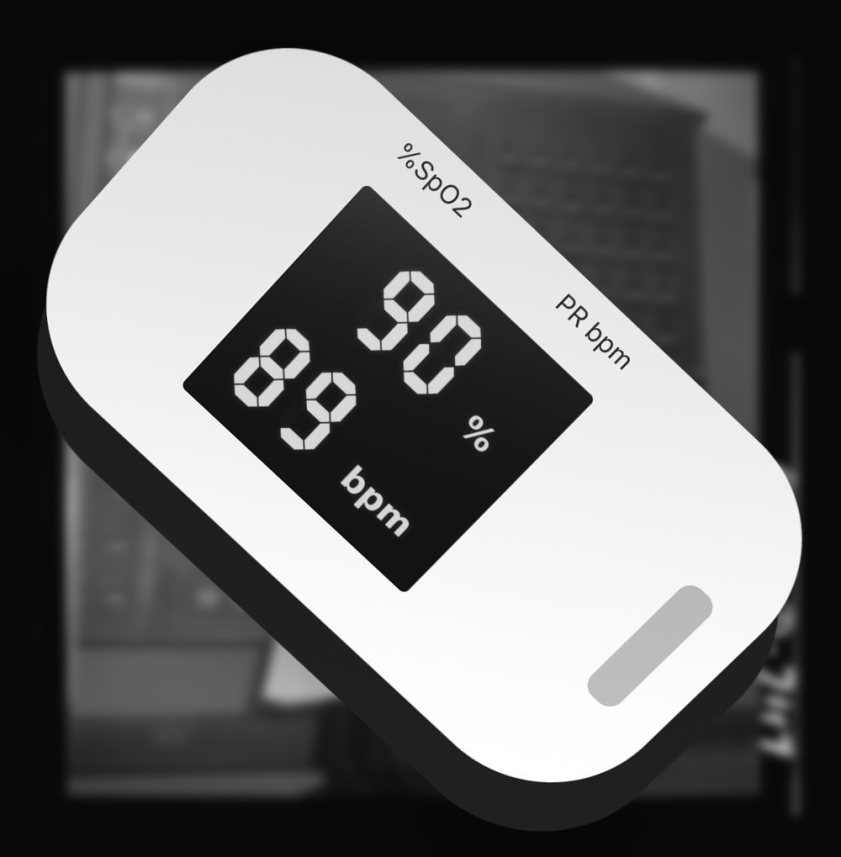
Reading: {"value": 90, "unit": "%"}
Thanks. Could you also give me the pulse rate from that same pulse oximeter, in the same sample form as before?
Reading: {"value": 89, "unit": "bpm"}
